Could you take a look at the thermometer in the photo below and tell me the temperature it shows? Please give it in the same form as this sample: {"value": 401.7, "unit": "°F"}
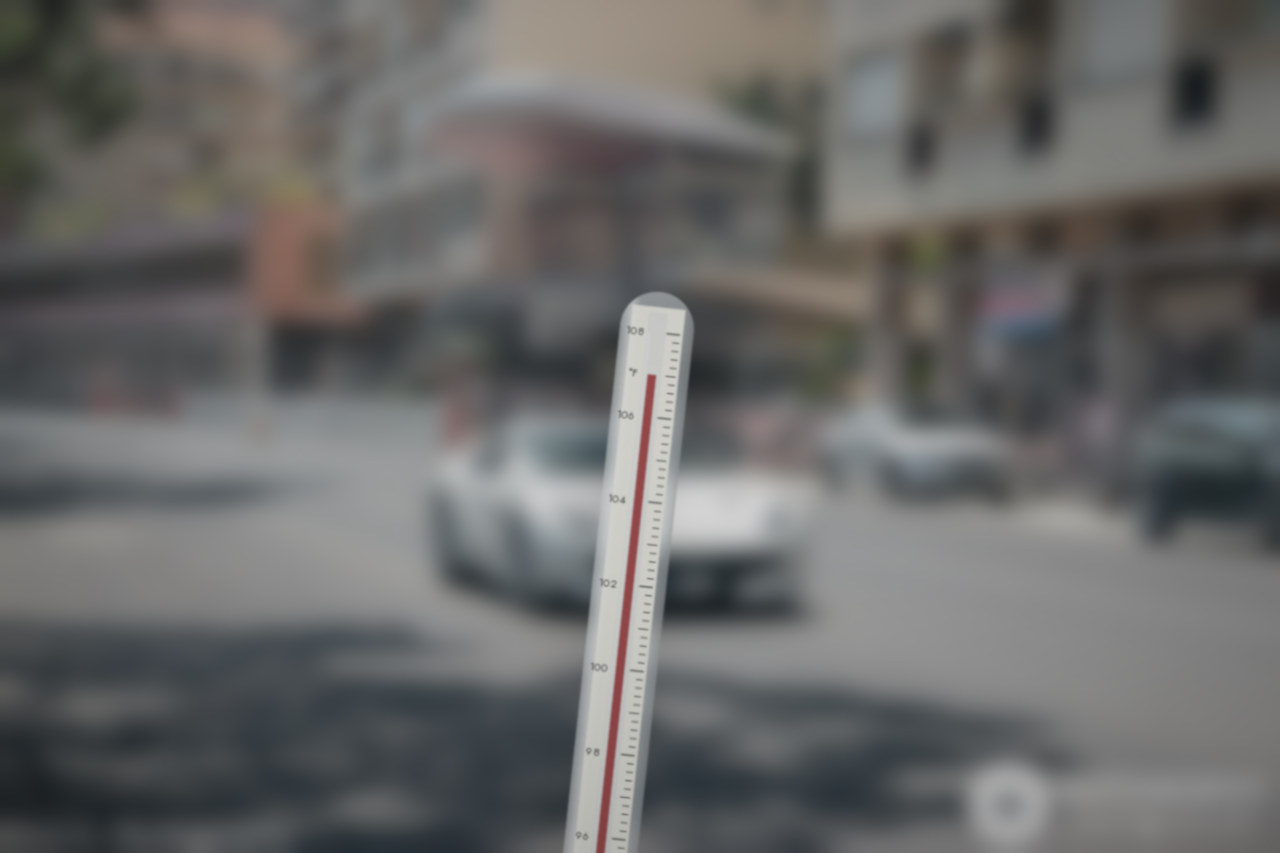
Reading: {"value": 107, "unit": "°F"}
